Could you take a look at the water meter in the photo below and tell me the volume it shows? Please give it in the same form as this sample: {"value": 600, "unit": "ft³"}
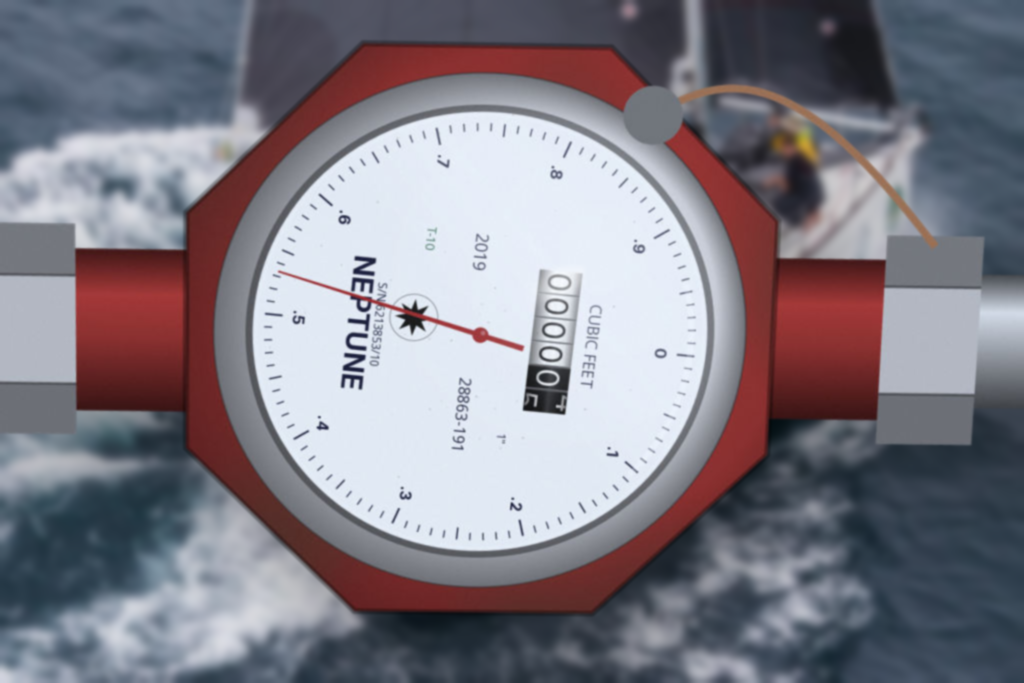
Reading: {"value": 4.53, "unit": "ft³"}
